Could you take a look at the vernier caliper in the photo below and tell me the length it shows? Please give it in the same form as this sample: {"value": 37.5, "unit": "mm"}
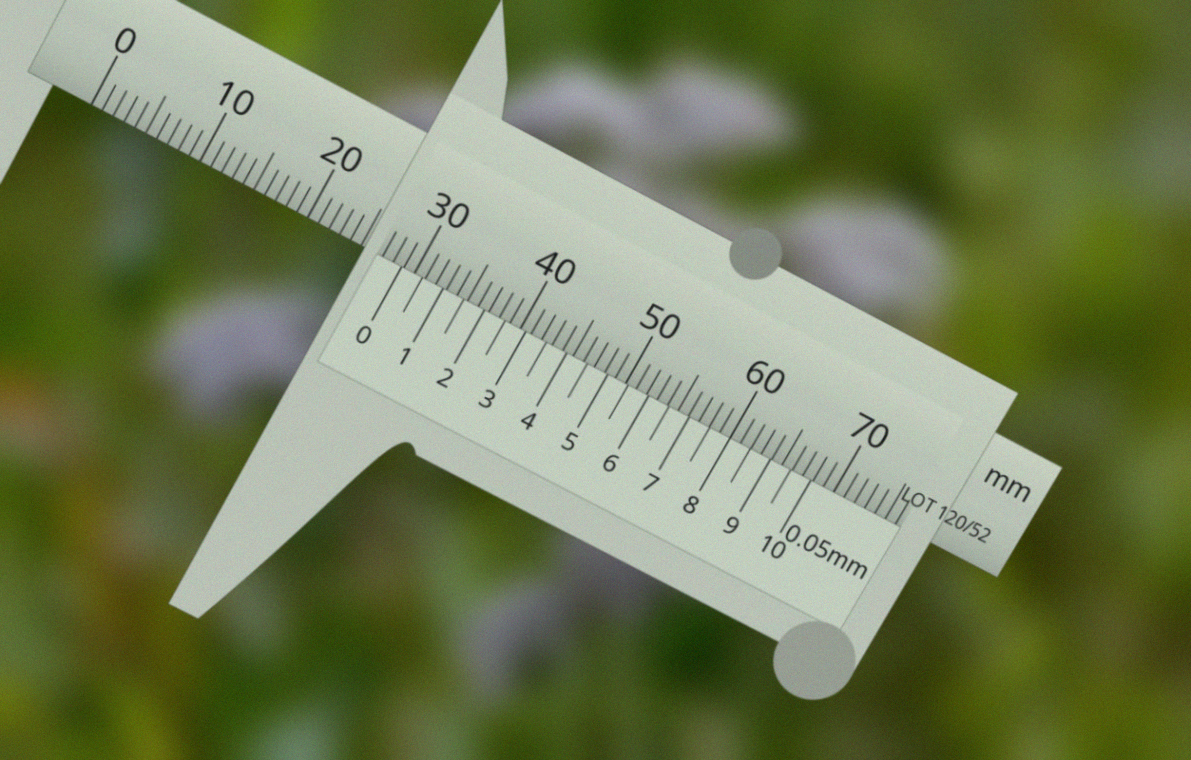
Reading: {"value": 28.8, "unit": "mm"}
